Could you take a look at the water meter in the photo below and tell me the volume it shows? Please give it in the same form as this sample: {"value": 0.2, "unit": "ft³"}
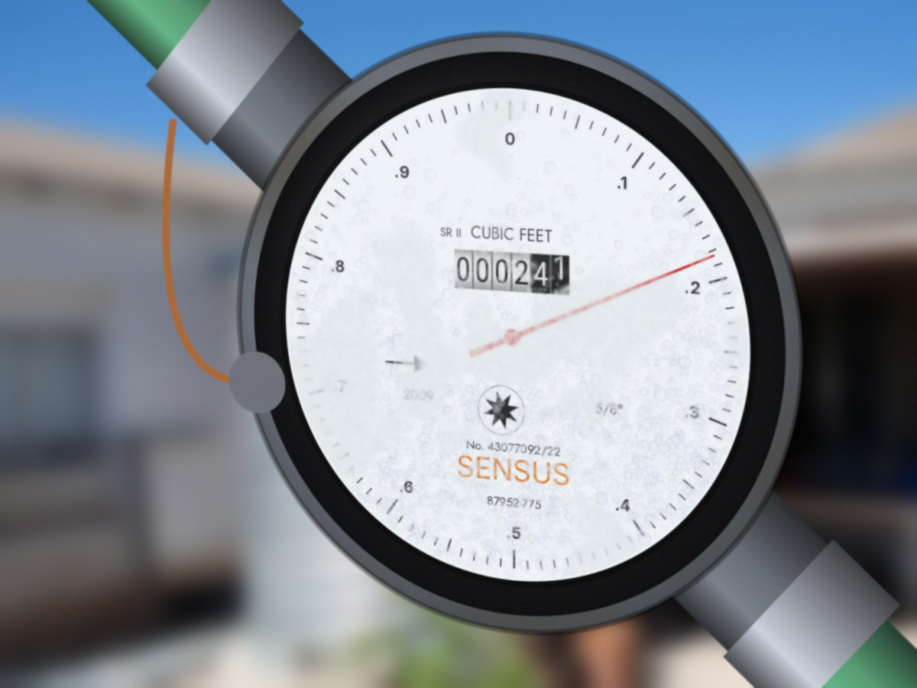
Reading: {"value": 241.18, "unit": "ft³"}
